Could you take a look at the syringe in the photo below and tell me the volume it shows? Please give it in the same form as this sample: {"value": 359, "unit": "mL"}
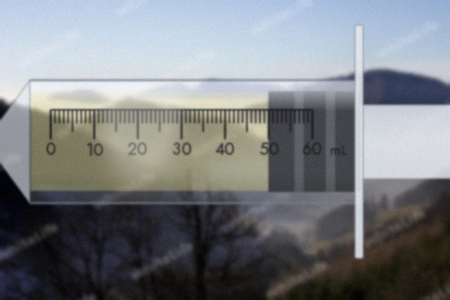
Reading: {"value": 50, "unit": "mL"}
